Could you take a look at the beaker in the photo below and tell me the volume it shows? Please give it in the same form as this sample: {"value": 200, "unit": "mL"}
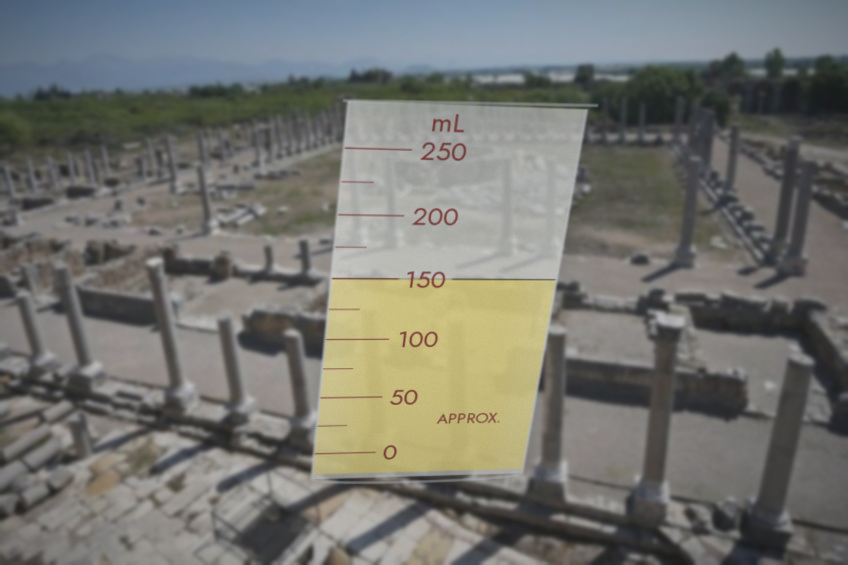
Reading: {"value": 150, "unit": "mL"}
